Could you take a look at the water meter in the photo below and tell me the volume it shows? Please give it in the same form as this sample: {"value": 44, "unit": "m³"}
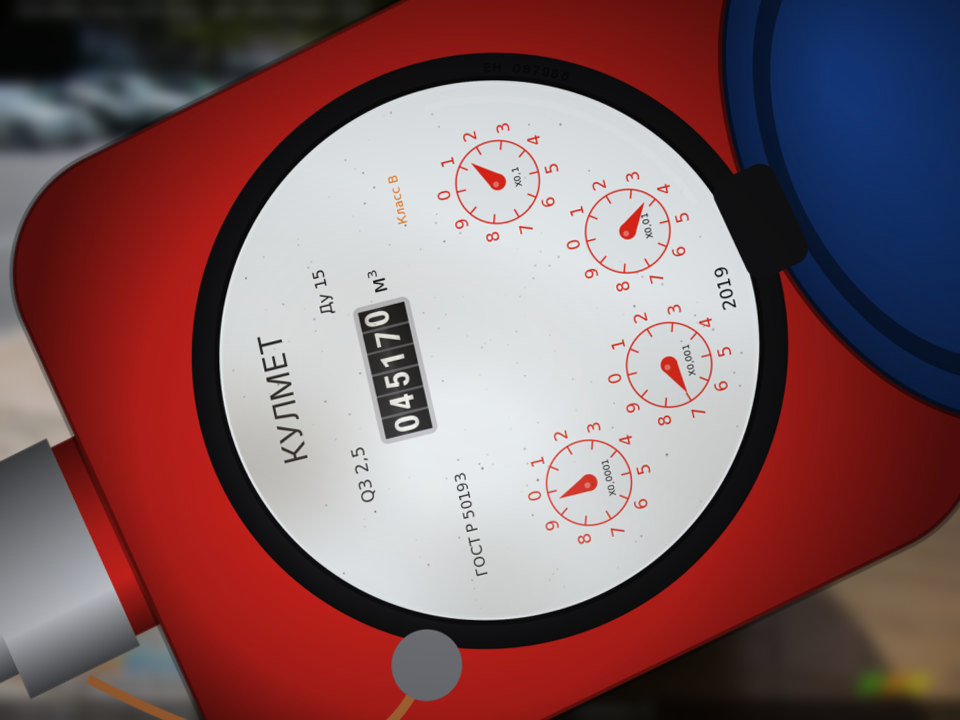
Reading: {"value": 45170.1369, "unit": "m³"}
